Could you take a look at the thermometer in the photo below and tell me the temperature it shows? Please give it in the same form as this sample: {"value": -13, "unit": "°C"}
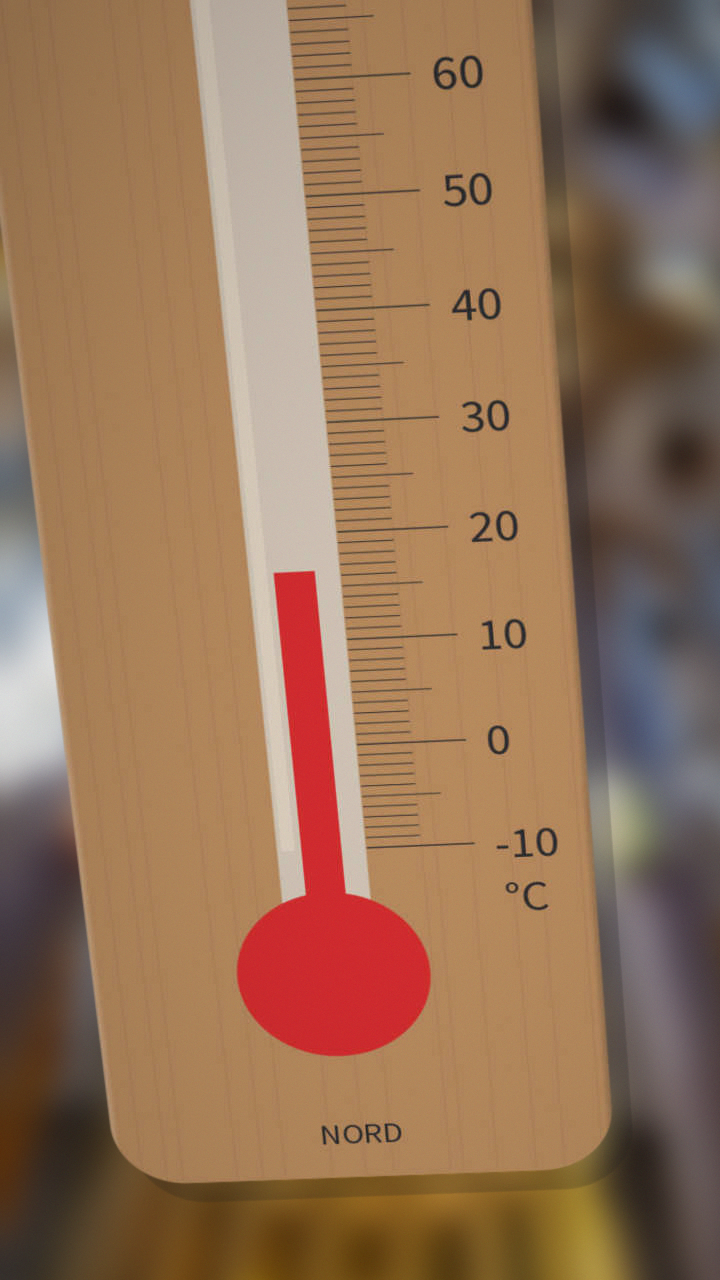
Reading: {"value": 16.5, "unit": "°C"}
